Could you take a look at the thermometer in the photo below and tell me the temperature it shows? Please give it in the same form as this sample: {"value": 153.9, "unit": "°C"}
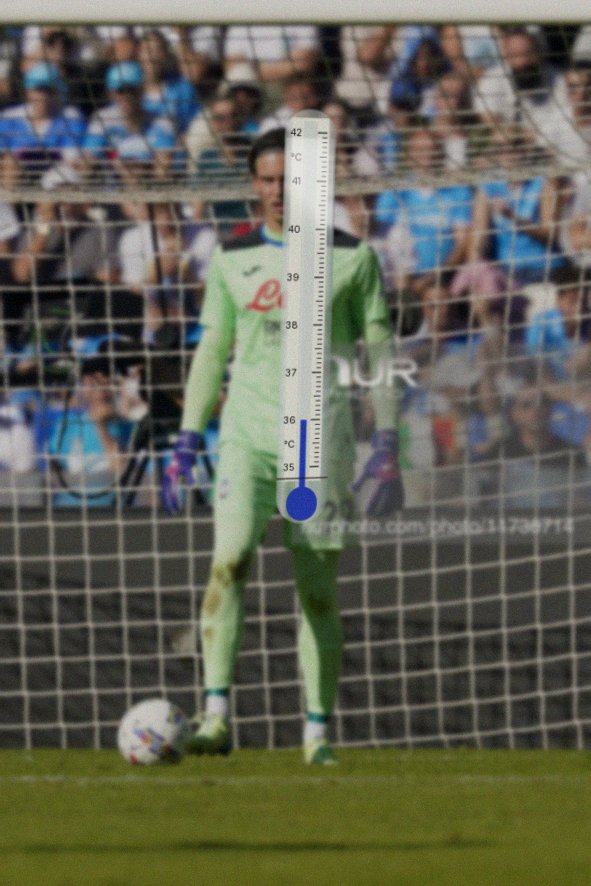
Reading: {"value": 36, "unit": "°C"}
